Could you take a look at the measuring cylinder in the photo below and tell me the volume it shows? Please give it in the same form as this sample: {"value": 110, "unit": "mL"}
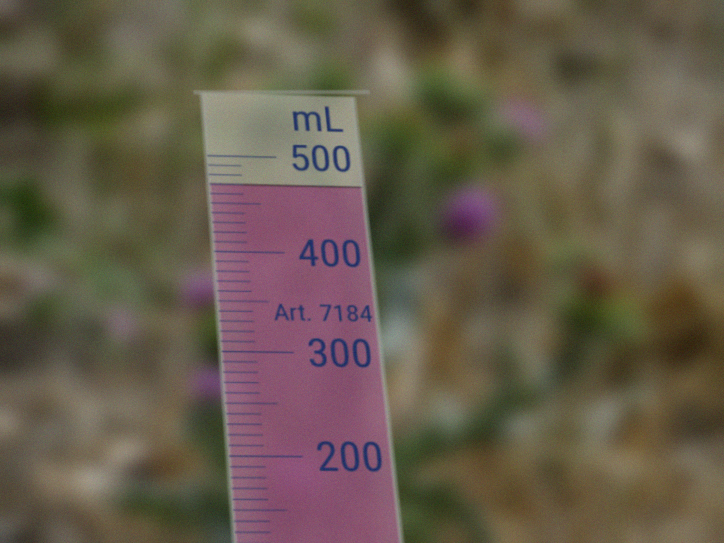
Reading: {"value": 470, "unit": "mL"}
